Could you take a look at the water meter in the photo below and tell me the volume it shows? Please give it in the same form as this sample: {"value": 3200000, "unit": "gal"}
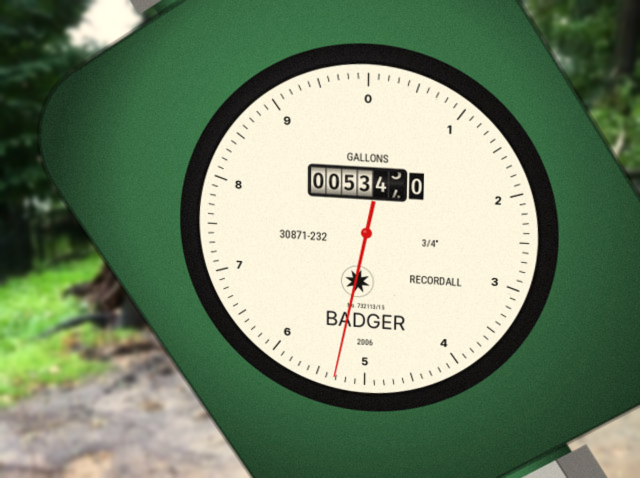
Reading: {"value": 53435.3, "unit": "gal"}
